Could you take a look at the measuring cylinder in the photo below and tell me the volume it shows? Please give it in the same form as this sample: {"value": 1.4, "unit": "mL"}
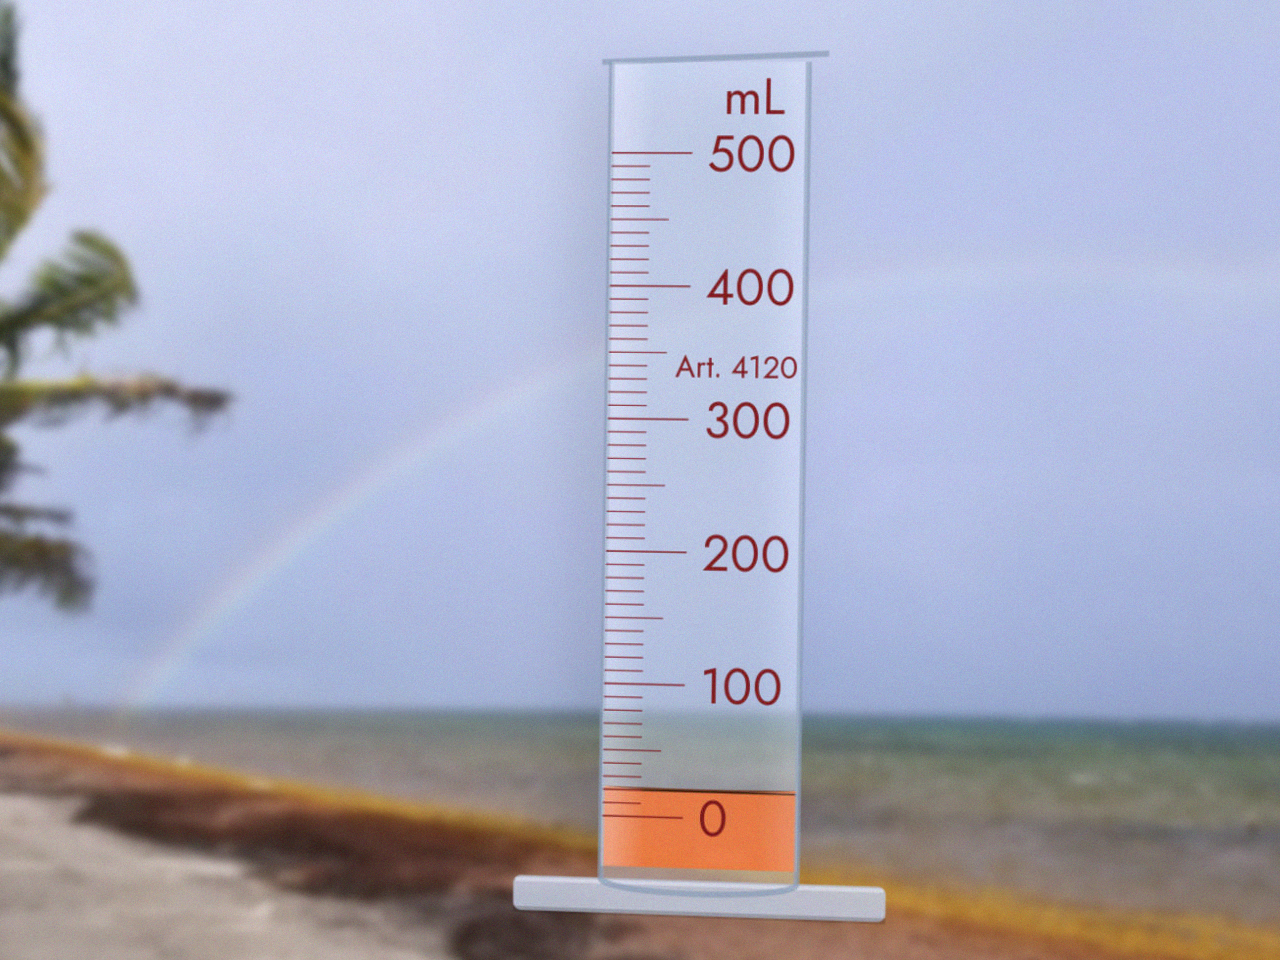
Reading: {"value": 20, "unit": "mL"}
